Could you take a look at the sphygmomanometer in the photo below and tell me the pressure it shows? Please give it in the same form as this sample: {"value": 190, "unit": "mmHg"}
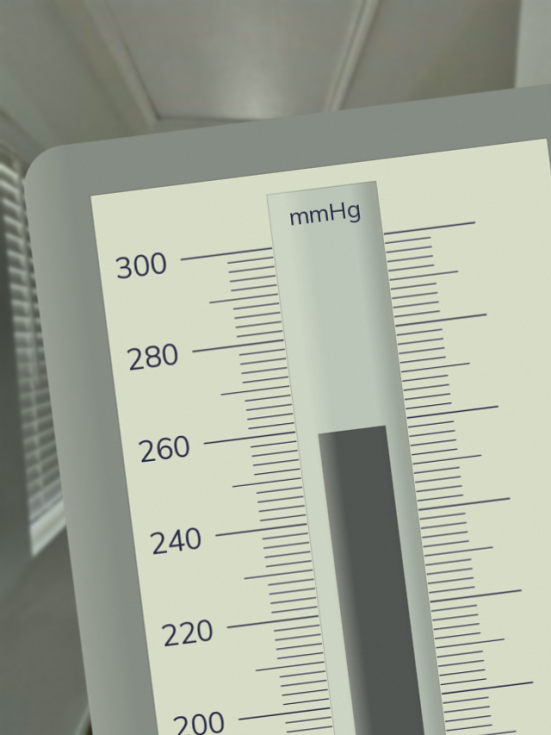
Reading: {"value": 259, "unit": "mmHg"}
